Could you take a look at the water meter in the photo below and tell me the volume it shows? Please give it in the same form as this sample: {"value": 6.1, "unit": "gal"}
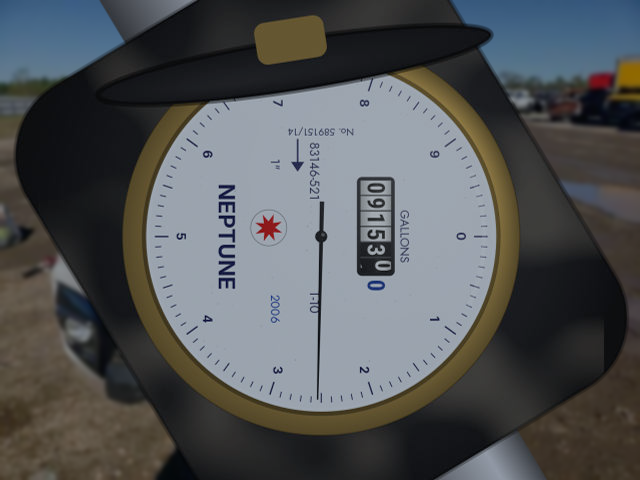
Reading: {"value": 915302.5, "unit": "gal"}
